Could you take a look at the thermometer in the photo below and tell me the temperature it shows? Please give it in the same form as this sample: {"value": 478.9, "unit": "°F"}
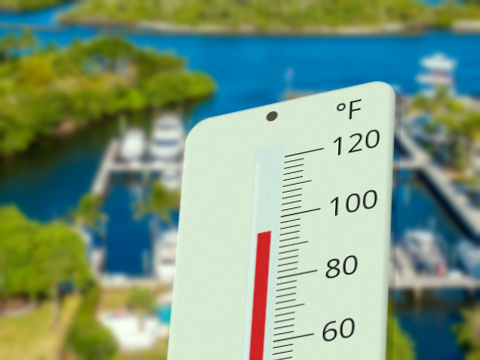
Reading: {"value": 96, "unit": "°F"}
